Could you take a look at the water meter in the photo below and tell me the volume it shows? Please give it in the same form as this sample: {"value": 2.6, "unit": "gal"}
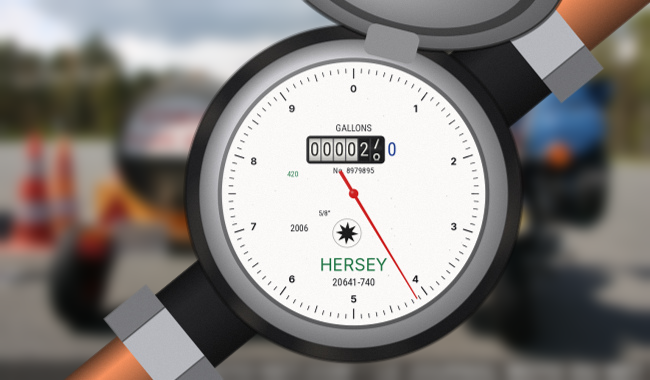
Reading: {"value": 274.1, "unit": "gal"}
